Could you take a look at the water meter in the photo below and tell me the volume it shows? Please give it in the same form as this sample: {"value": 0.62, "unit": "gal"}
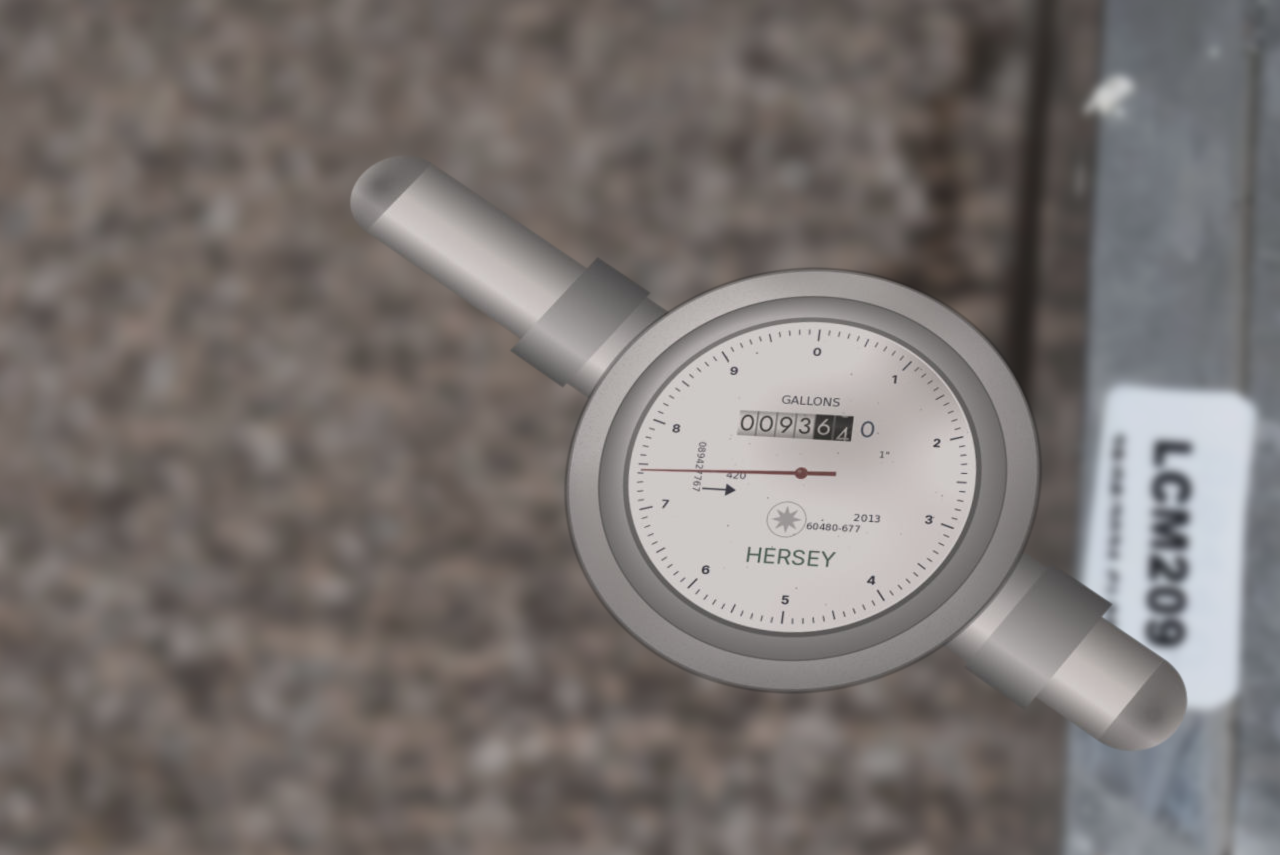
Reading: {"value": 93637.4, "unit": "gal"}
